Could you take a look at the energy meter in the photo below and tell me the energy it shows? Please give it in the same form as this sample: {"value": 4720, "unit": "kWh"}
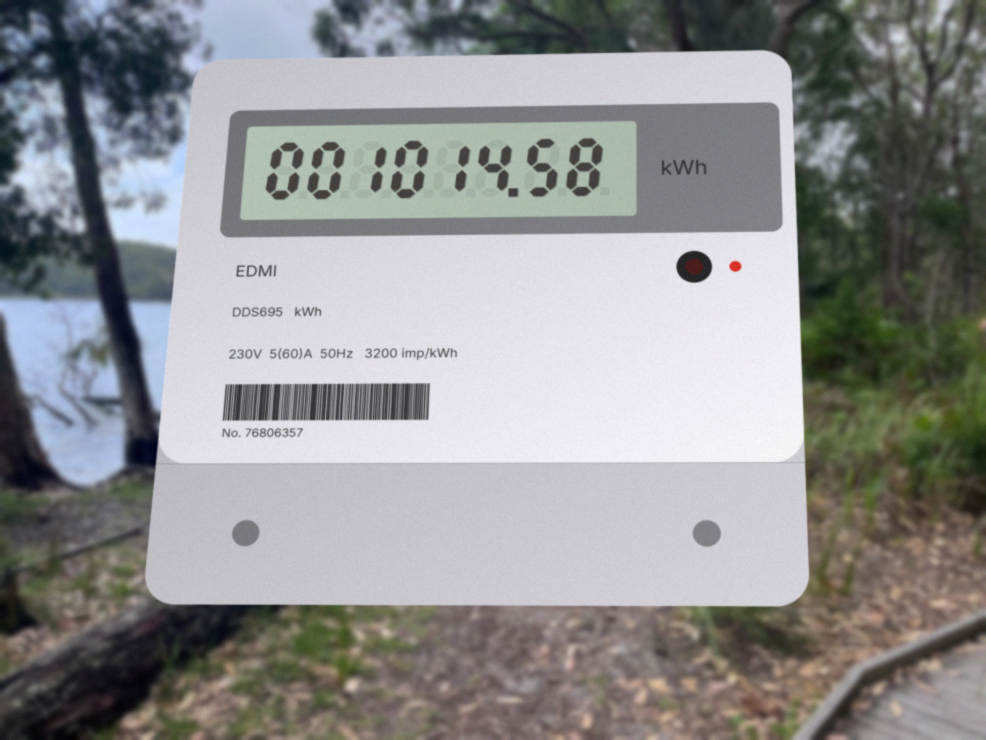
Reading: {"value": 1014.58, "unit": "kWh"}
